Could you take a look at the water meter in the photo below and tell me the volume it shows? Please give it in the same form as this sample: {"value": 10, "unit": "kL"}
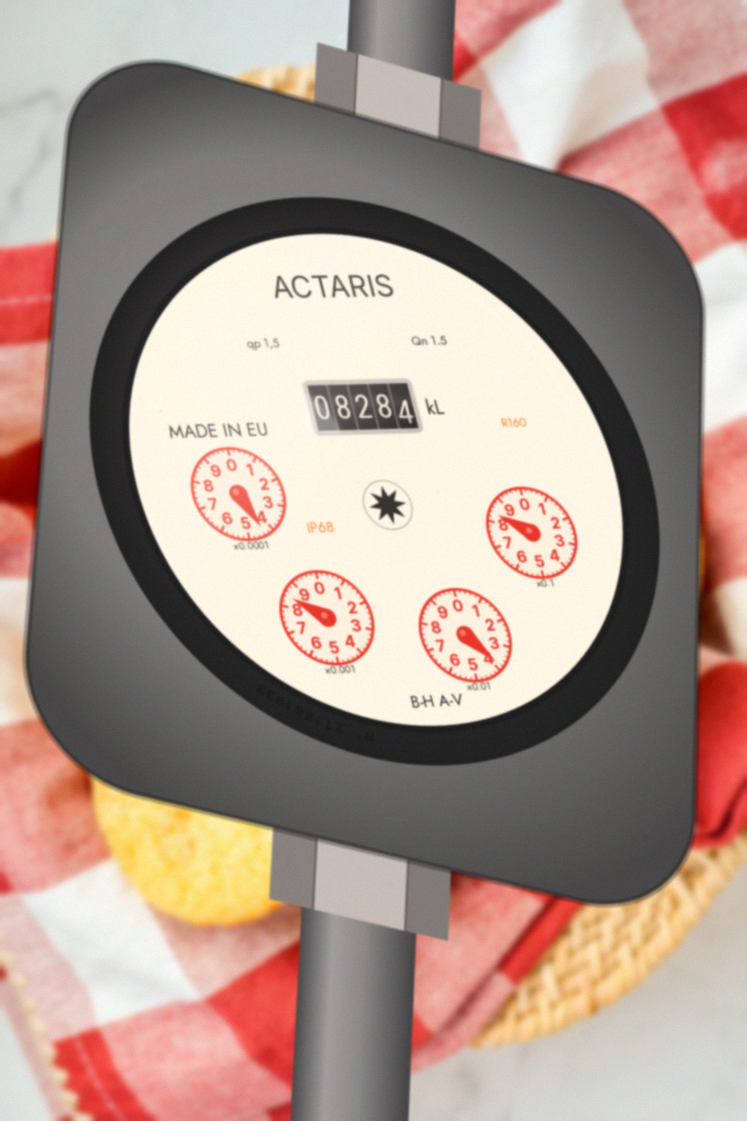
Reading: {"value": 8283.8384, "unit": "kL"}
